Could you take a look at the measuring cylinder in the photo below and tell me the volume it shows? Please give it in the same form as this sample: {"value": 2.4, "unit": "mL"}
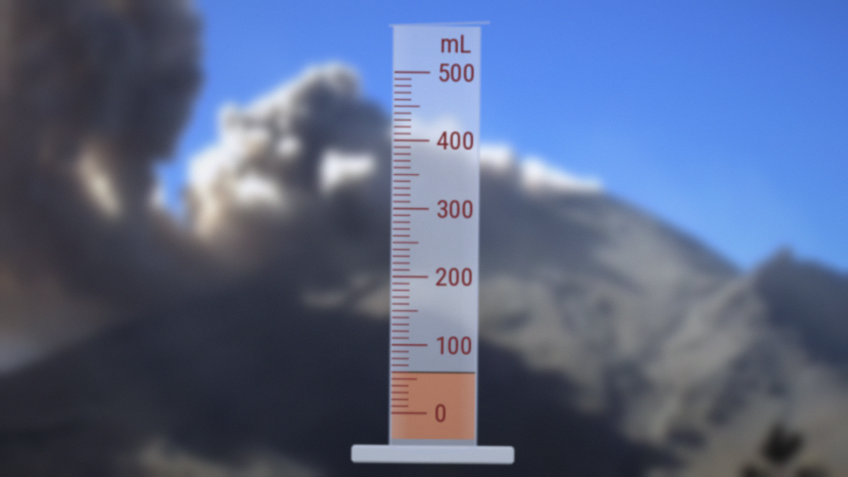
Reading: {"value": 60, "unit": "mL"}
